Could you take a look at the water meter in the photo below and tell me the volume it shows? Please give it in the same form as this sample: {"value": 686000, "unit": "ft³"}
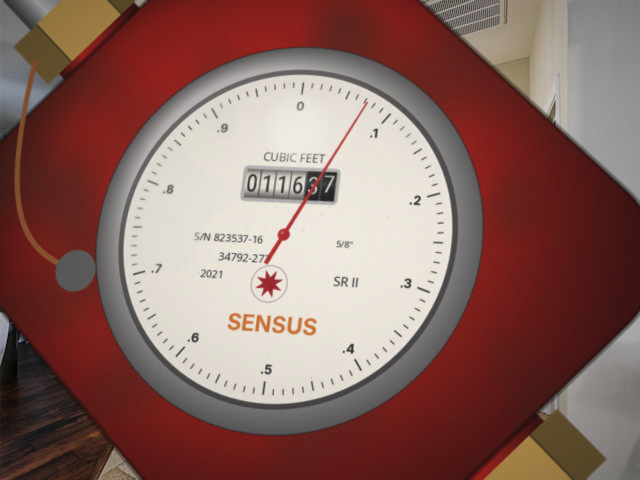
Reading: {"value": 11637.07, "unit": "ft³"}
